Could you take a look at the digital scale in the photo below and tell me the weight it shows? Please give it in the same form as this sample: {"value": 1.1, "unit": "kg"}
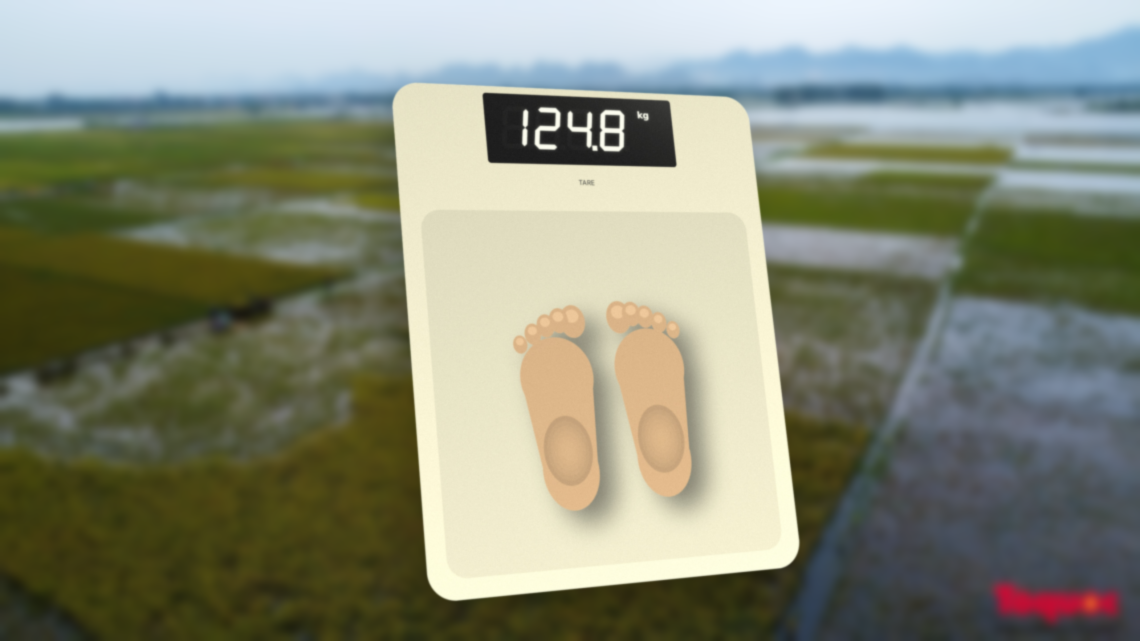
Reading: {"value": 124.8, "unit": "kg"}
